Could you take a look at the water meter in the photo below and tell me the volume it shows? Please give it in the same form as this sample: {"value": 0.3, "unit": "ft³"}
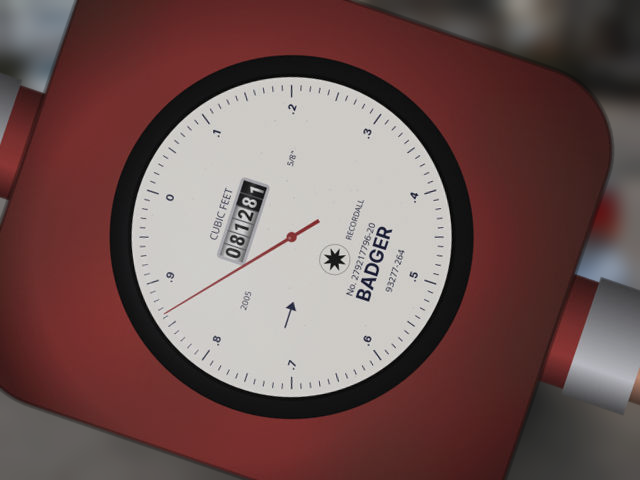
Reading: {"value": 81280.86, "unit": "ft³"}
